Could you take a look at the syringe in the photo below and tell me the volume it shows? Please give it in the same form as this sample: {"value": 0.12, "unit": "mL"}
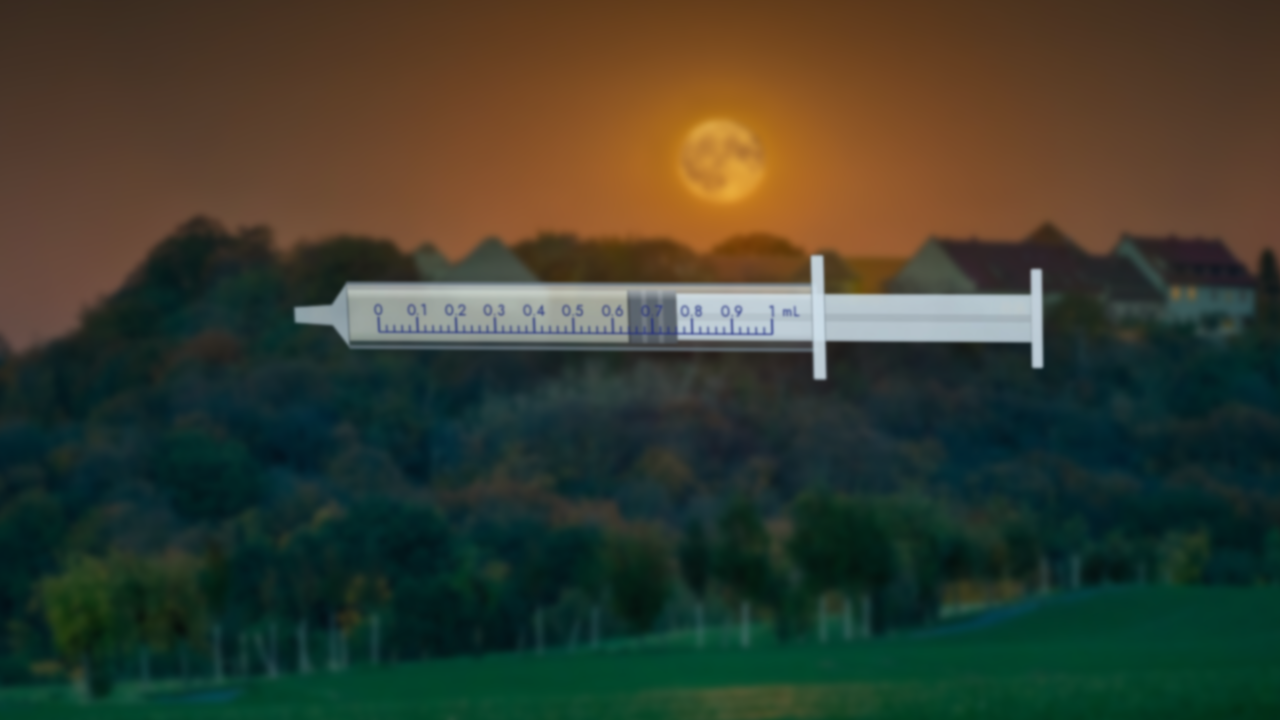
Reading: {"value": 0.64, "unit": "mL"}
